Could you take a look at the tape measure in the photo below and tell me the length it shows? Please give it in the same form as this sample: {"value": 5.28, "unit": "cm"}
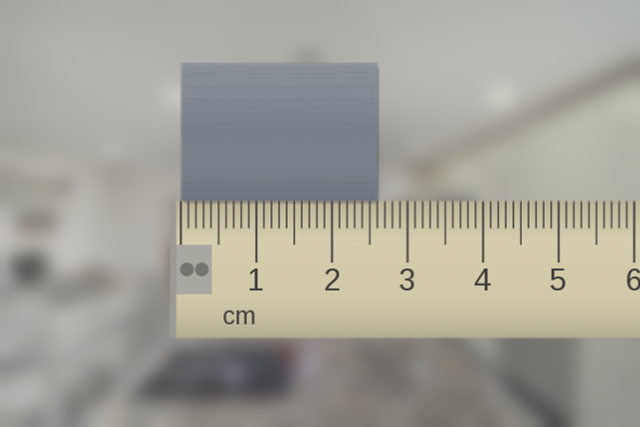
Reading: {"value": 2.6, "unit": "cm"}
